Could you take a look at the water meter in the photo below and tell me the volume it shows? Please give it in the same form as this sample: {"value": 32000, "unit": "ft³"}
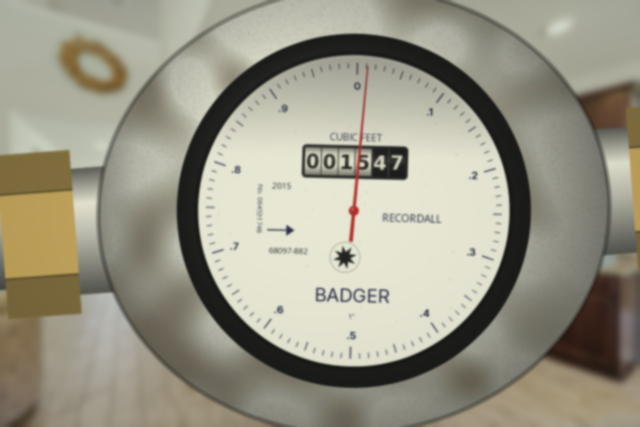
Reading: {"value": 1547.01, "unit": "ft³"}
